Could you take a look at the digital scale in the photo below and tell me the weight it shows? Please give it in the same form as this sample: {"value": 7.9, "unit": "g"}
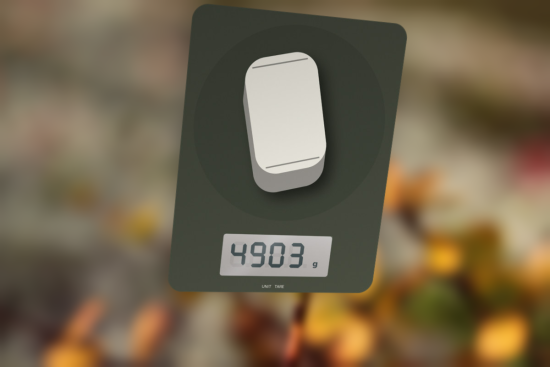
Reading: {"value": 4903, "unit": "g"}
